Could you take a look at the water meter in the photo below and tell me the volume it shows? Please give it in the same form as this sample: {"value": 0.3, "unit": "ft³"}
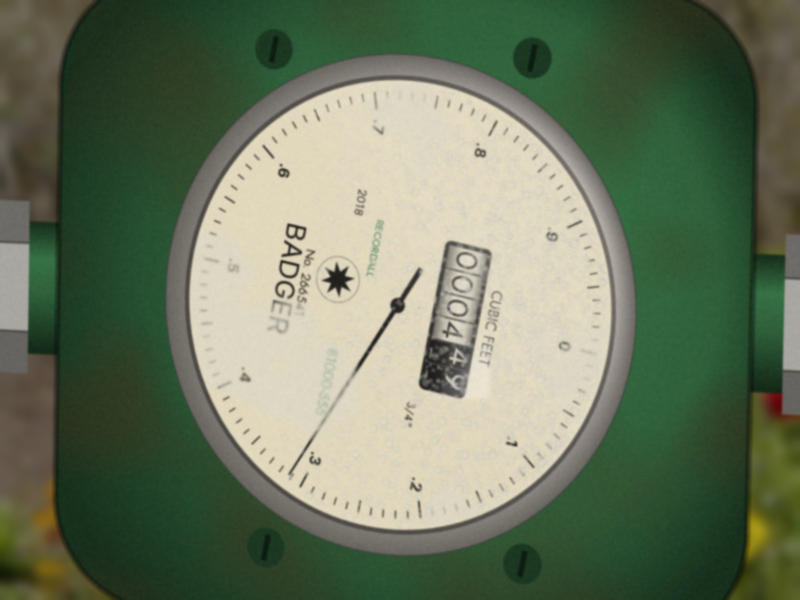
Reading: {"value": 449.31, "unit": "ft³"}
